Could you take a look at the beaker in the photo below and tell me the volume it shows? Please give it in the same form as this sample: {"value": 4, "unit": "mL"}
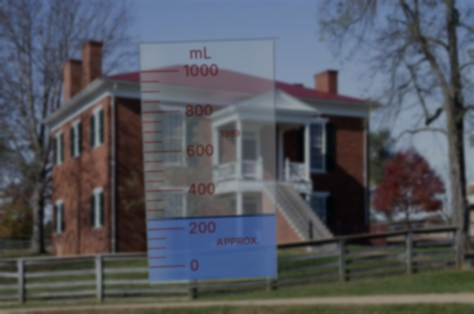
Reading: {"value": 250, "unit": "mL"}
